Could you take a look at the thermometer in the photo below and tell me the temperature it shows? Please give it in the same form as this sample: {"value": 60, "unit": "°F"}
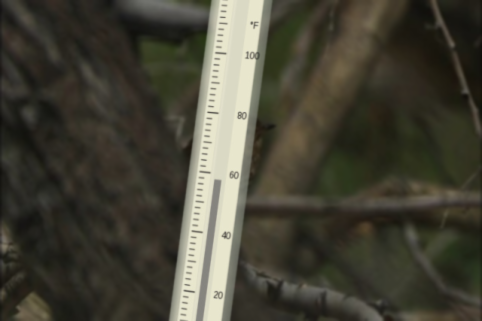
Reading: {"value": 58, "unit": "°F"}
